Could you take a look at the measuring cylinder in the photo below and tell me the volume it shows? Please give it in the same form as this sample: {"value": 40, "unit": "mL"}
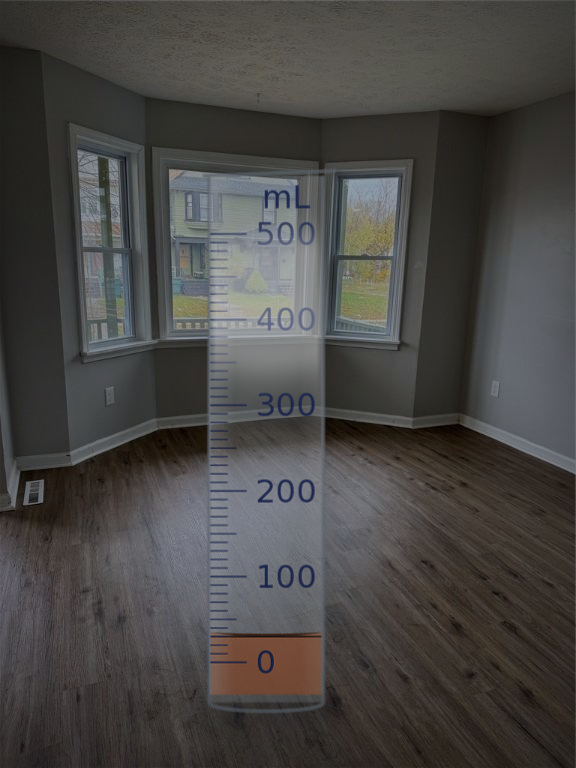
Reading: {"value": 30, "unit": "mL"}
